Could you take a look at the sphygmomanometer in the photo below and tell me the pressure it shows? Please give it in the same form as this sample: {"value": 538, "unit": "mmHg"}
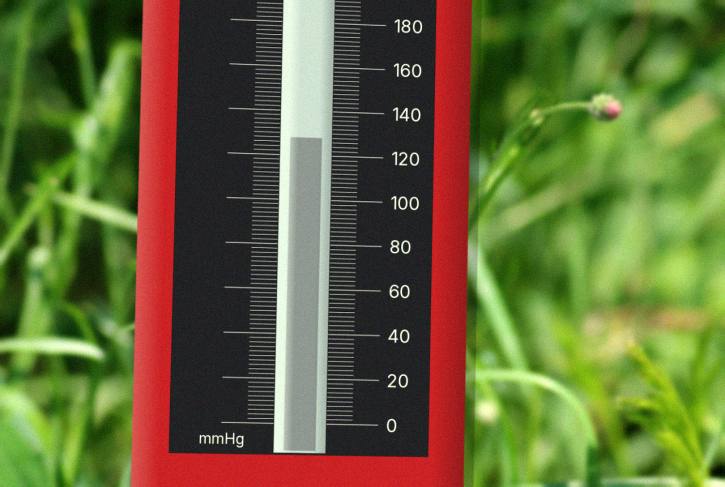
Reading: {"value": 128, "unit": "mmHg"}
